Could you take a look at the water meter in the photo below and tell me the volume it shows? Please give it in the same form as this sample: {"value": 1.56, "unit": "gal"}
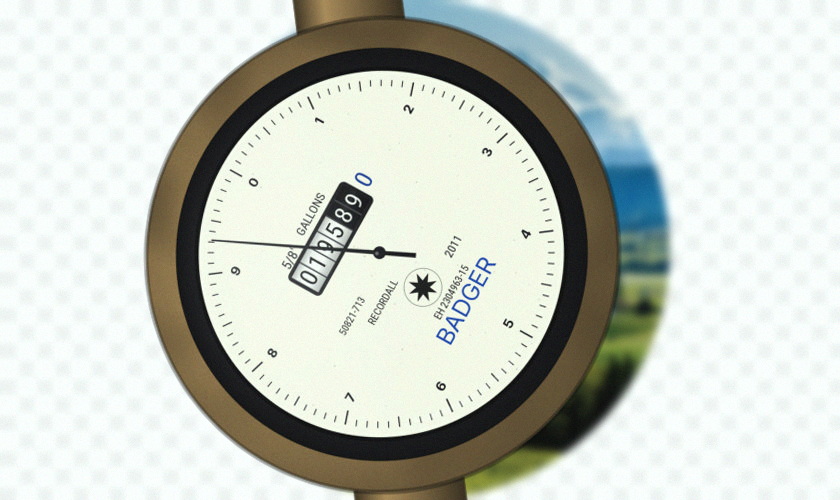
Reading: {"value": 195889.3, "unit": "gal"}
